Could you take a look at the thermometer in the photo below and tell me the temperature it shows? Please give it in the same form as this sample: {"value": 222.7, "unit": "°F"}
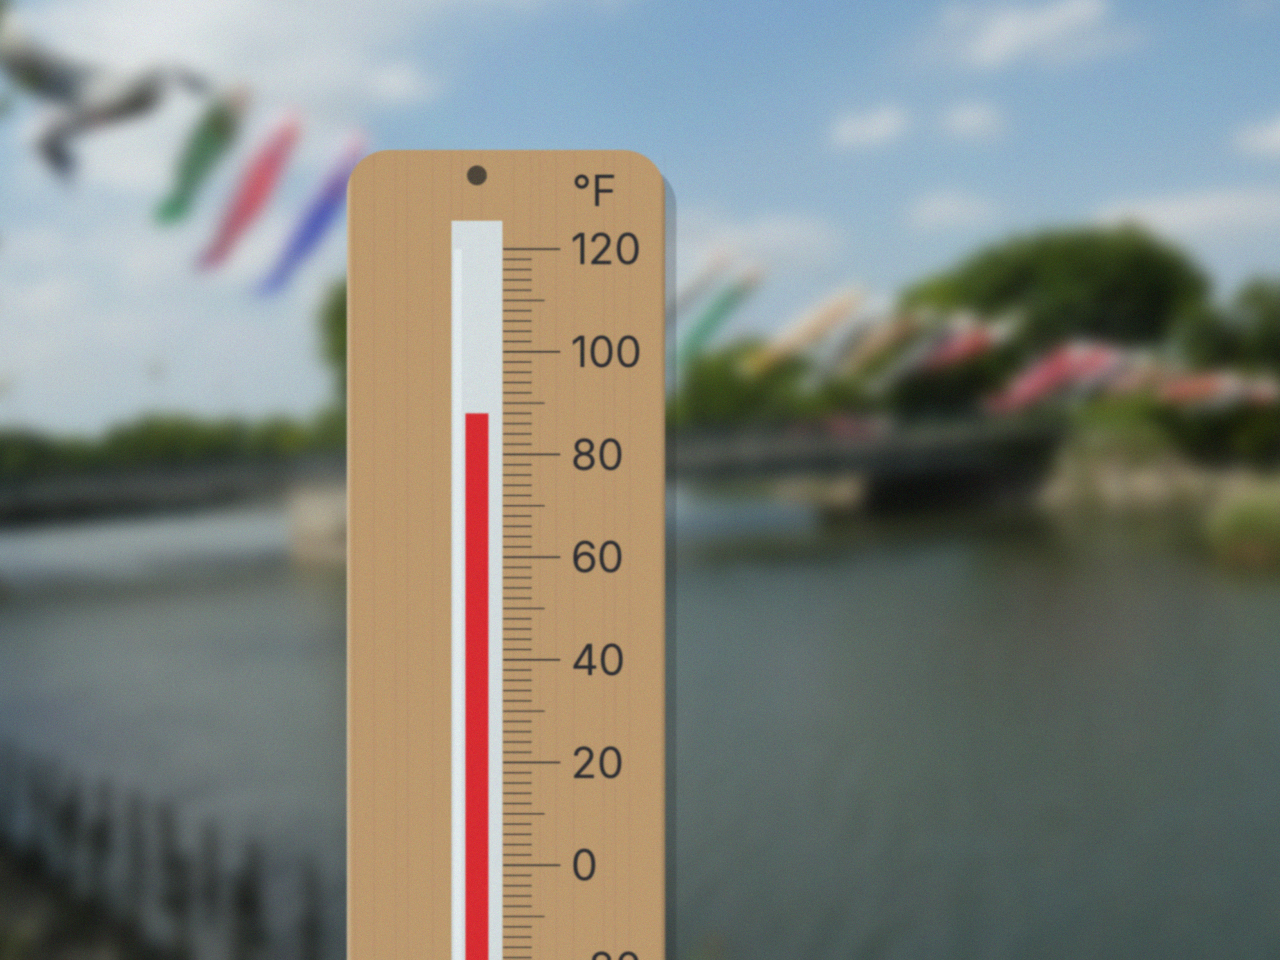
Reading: {"value": 88, "unit": "°F"}
